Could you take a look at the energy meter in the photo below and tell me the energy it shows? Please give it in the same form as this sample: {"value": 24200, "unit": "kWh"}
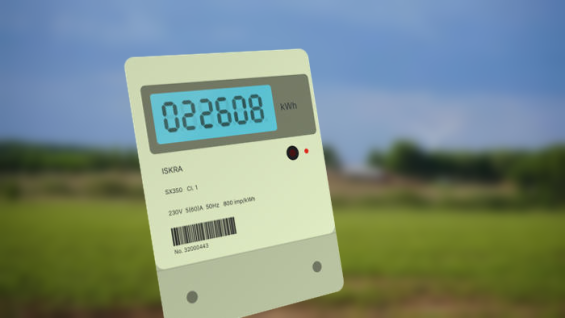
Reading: {"value": 22608, "unit": "kWh"}
